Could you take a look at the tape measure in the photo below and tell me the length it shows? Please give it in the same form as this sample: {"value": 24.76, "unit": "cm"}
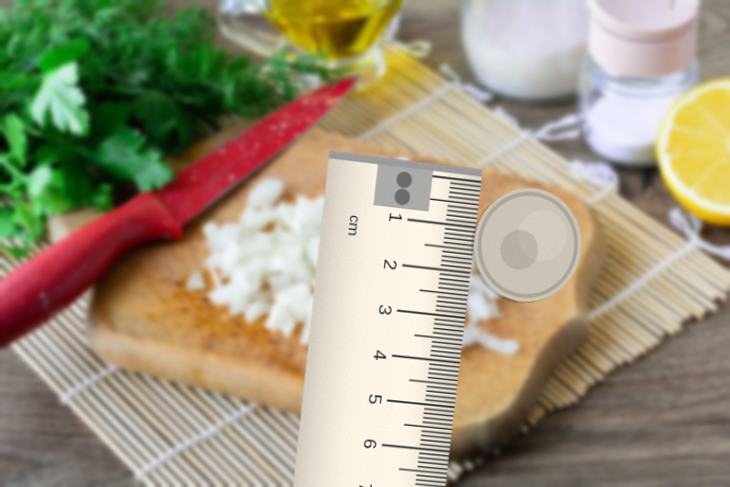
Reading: {"value": 2.5, "unit": "cm"}
